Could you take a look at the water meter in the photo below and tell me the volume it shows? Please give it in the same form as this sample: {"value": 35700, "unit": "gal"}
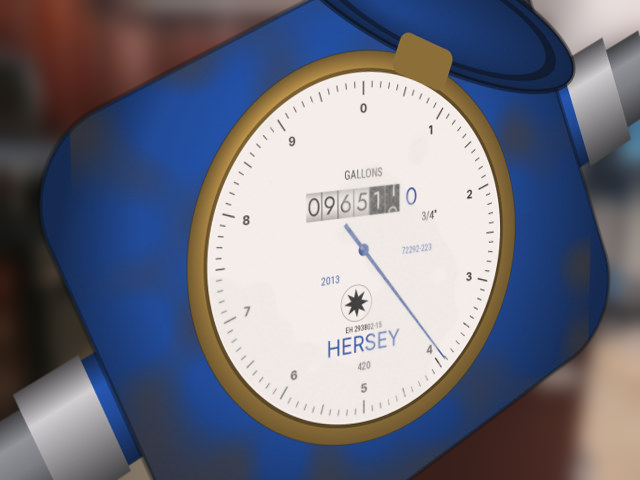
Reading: {"value": 965113.9, "unit": "gal"}
